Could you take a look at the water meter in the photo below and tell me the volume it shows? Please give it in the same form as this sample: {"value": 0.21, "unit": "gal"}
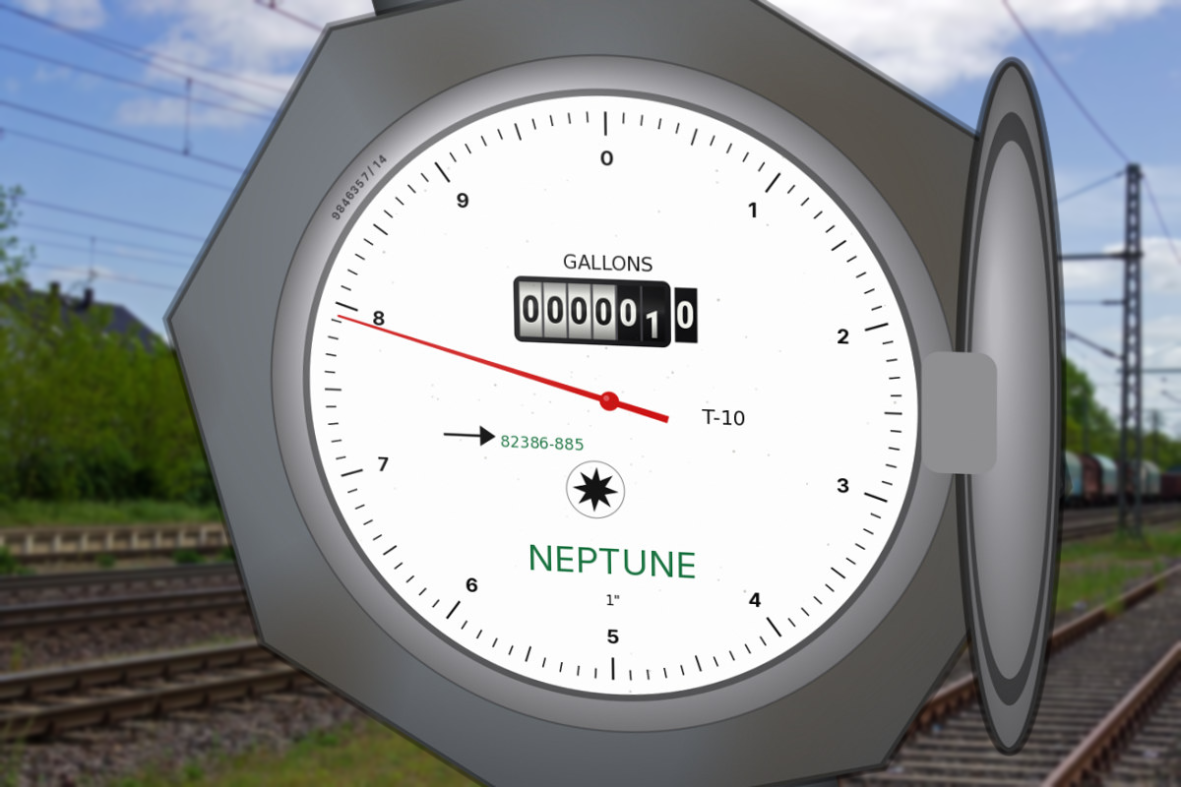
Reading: {"value": 7.9, "unit": "gal"}
